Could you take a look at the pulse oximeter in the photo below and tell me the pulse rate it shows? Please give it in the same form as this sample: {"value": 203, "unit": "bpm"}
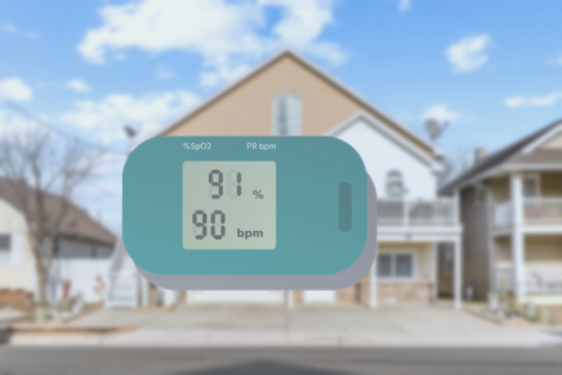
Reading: {"value": 90, "unit": "bpm"}
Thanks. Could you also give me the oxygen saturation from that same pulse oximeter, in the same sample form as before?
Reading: {"value": 91, "unit": "%"}
